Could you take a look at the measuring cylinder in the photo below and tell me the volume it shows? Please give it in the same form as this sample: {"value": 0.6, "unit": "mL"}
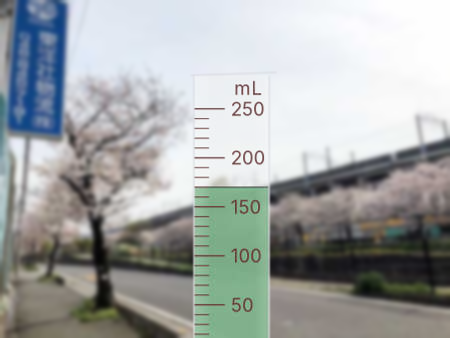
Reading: {"value": 170, "unit": "mL"}
